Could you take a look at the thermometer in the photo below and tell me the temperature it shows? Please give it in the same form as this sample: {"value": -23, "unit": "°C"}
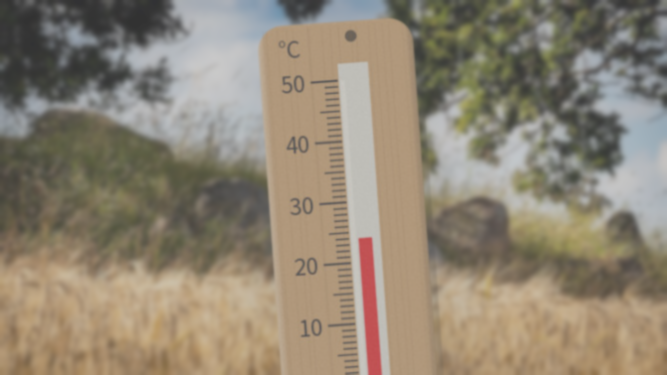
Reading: {"value": 24, "unit": "°C"}
